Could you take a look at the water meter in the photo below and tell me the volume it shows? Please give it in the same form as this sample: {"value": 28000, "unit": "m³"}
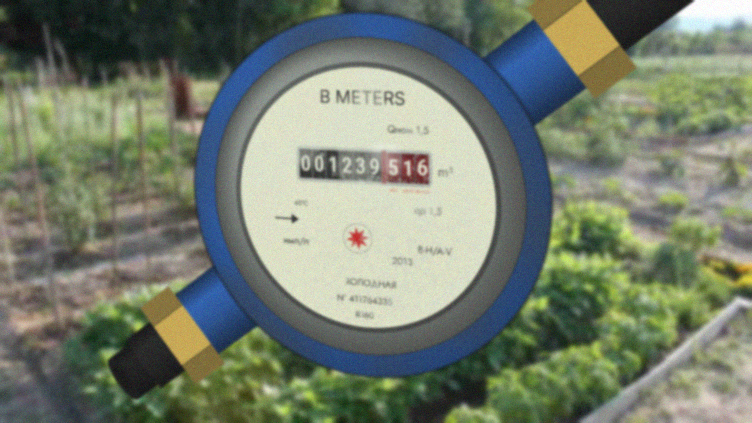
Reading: {"value": 1239.516, "unit": "m³"}
